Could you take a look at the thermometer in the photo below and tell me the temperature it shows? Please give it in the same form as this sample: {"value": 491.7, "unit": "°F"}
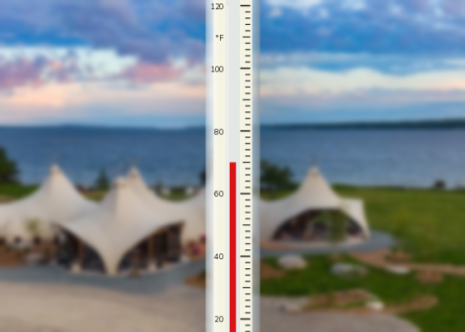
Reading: {"value": 70, "unit": "°F"}
